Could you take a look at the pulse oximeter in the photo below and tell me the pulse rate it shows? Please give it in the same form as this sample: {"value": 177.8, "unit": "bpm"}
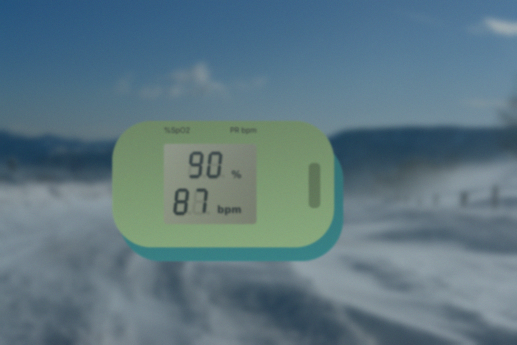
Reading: {"value": 87, "unit": "bpm"}
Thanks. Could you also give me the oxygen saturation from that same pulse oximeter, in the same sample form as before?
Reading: {"value": 90, "unit": "%"}
